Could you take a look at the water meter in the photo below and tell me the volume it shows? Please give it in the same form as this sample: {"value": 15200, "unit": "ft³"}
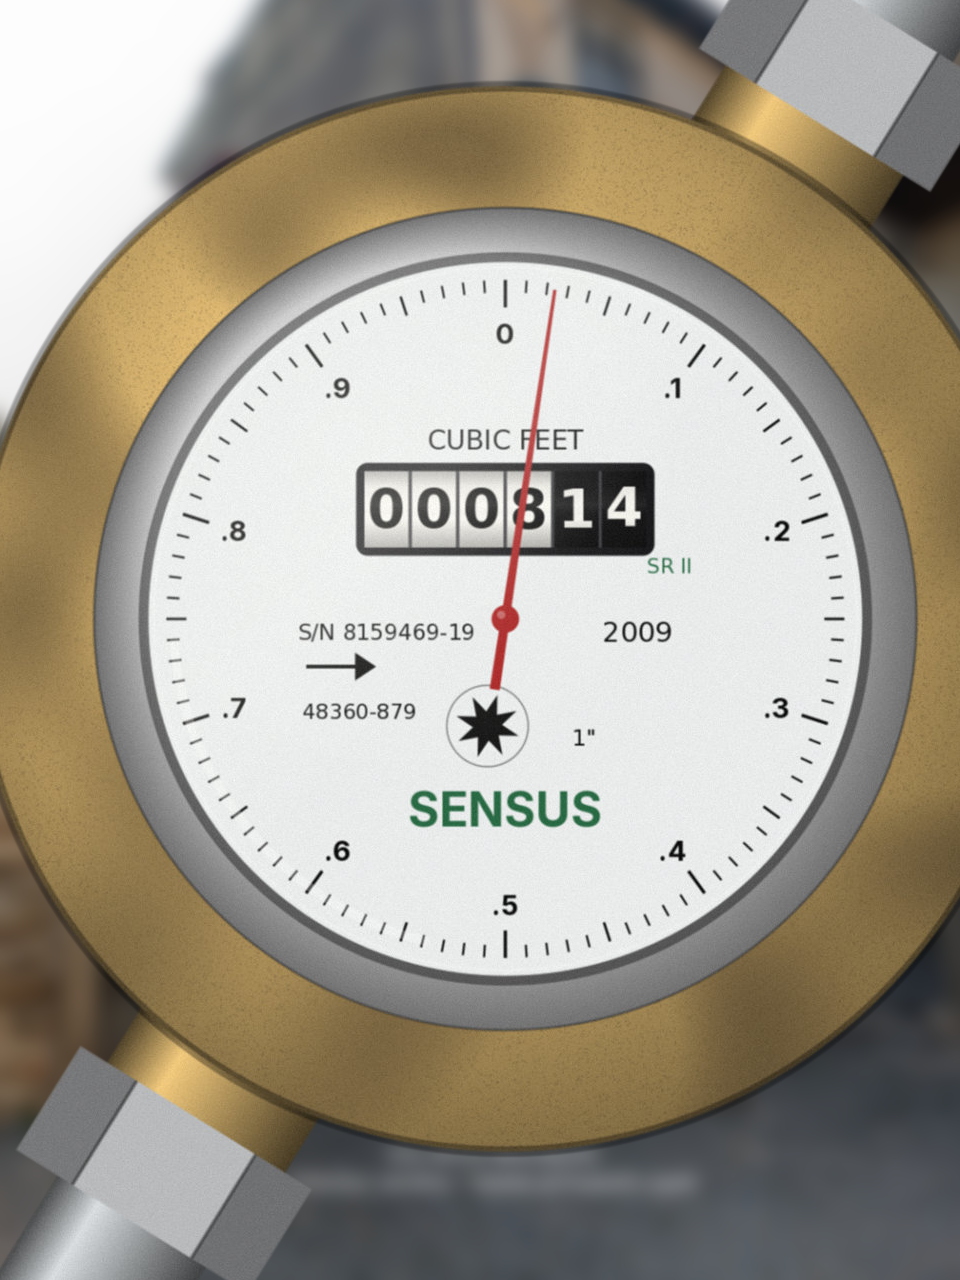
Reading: {"value": 814.02, "unit": "ft³"}
